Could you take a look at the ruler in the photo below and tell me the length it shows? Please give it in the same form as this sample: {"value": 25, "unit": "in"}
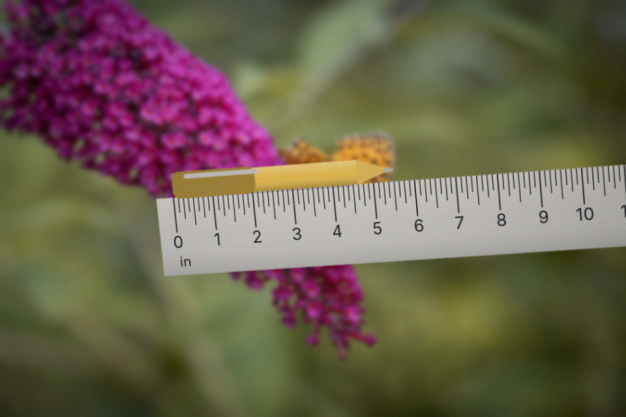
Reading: {"value": 5.5, "unit": "in"}
